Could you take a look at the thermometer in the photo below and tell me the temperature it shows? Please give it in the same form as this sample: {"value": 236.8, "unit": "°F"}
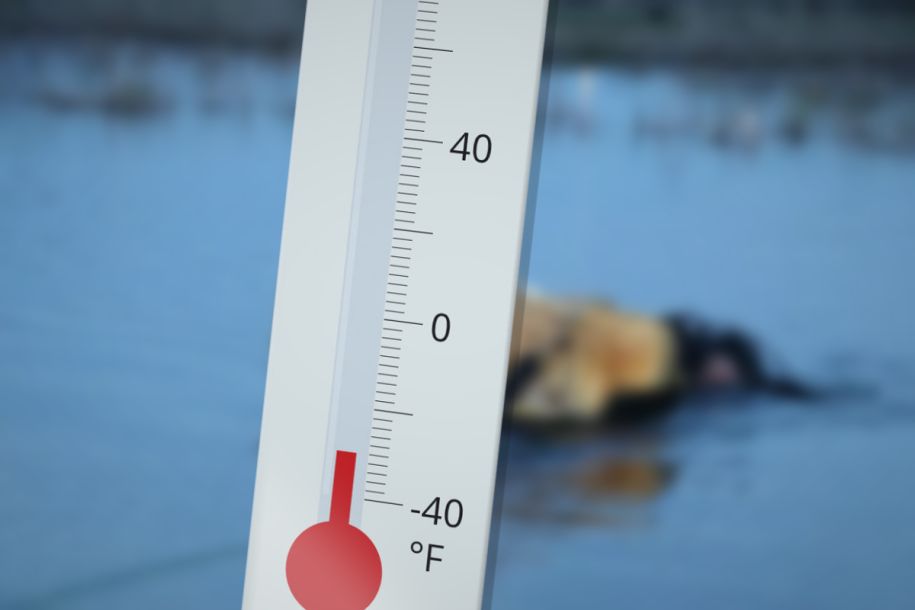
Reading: {"value": -30, "unit": "°F"}
